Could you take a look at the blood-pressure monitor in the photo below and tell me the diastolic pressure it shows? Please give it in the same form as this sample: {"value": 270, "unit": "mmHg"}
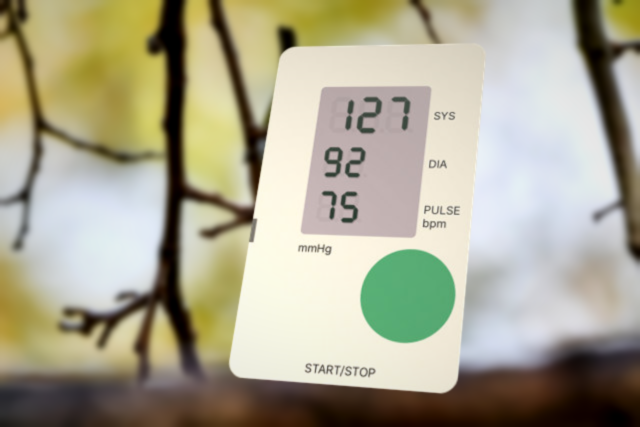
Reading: {"value": 92, "unit": "mmHg"}
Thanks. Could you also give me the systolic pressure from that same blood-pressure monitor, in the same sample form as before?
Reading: {"value": 127, "unit": "mmHg"}
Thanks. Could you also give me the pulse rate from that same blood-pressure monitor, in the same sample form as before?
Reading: {"value": 75, "unit": "bpm"}
